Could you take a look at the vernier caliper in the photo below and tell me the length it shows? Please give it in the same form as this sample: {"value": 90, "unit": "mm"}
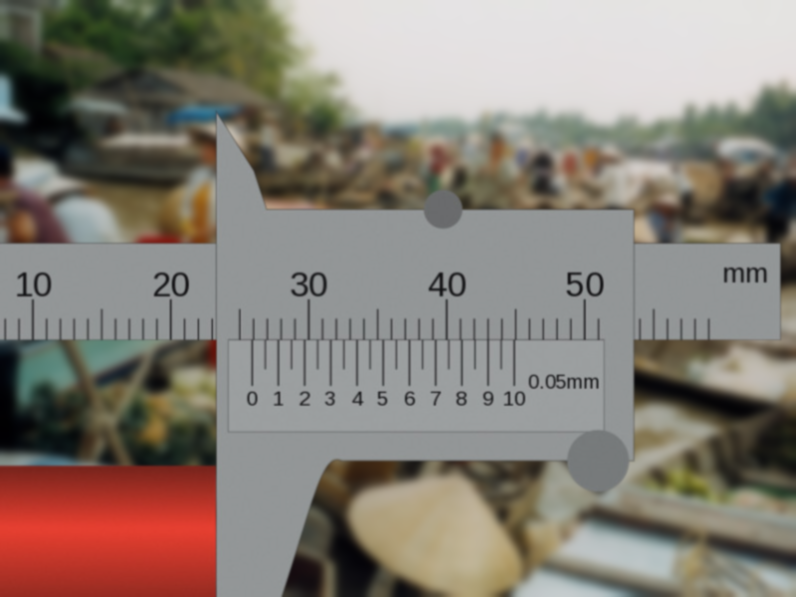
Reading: {"value": 25.9, "unit": "mm"}
